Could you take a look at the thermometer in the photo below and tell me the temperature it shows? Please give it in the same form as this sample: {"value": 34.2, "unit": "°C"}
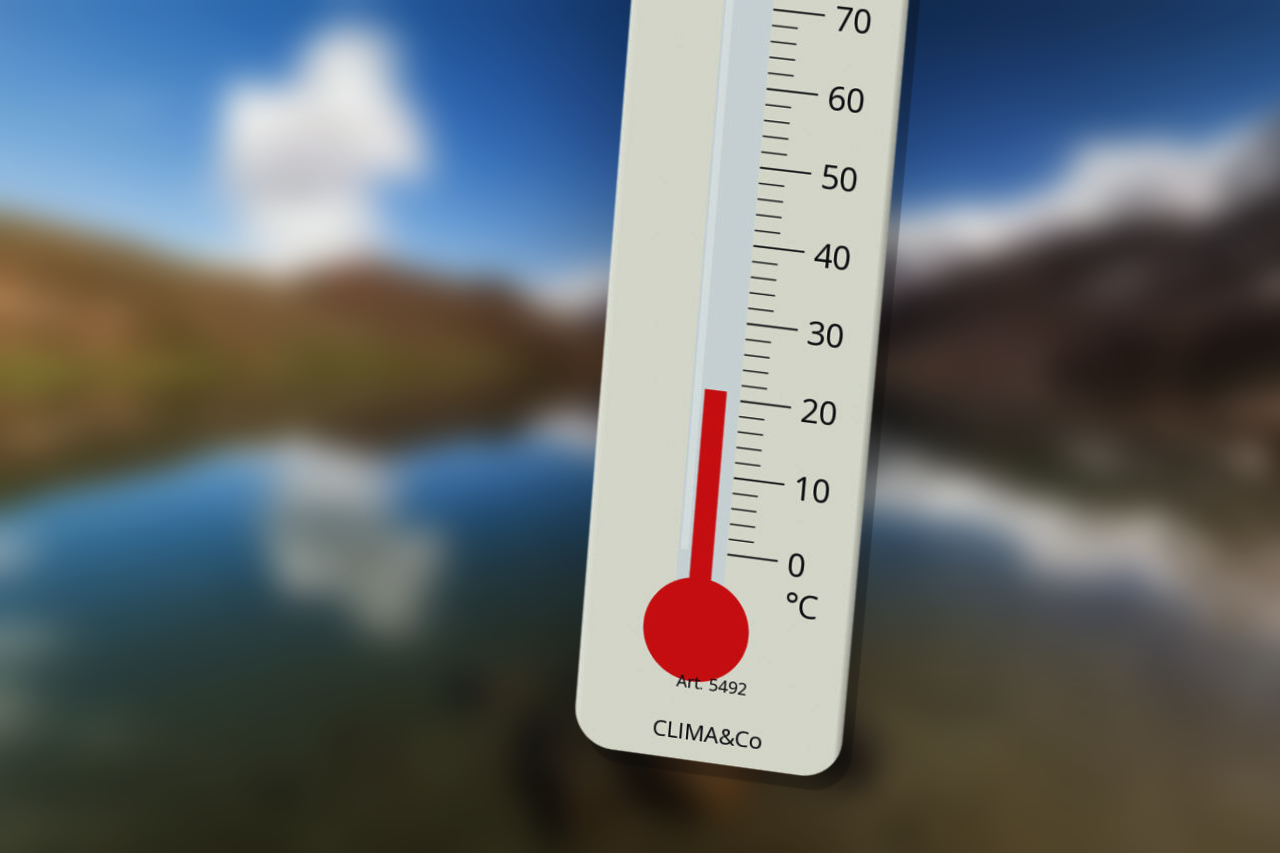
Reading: {"value": 21, "unit": "°C"}
